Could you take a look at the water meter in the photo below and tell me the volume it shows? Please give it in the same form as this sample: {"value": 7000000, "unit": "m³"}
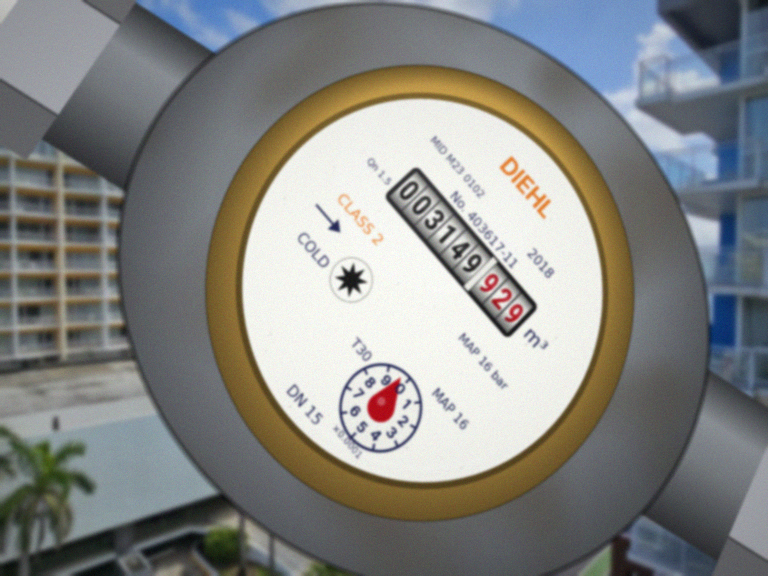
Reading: {"value": 3149.9289, "unit": "m³"}
